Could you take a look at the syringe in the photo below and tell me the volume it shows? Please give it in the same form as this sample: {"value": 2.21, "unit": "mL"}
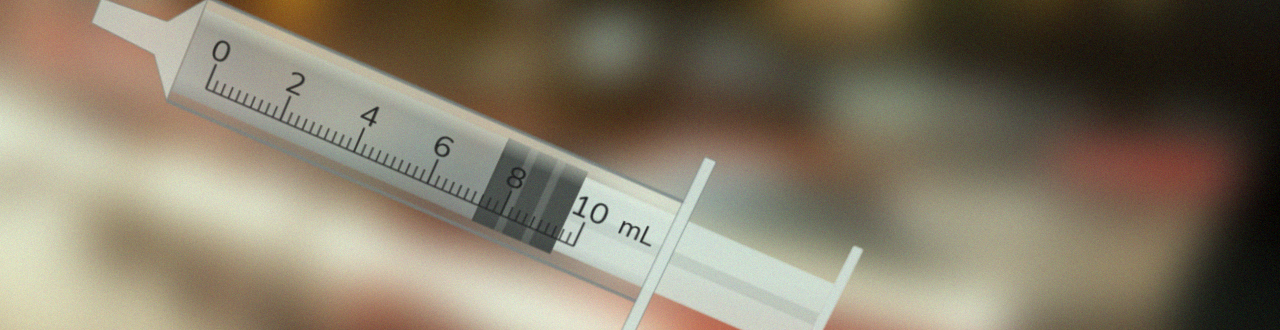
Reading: {"value": 7.4, "unit": "mL"}
